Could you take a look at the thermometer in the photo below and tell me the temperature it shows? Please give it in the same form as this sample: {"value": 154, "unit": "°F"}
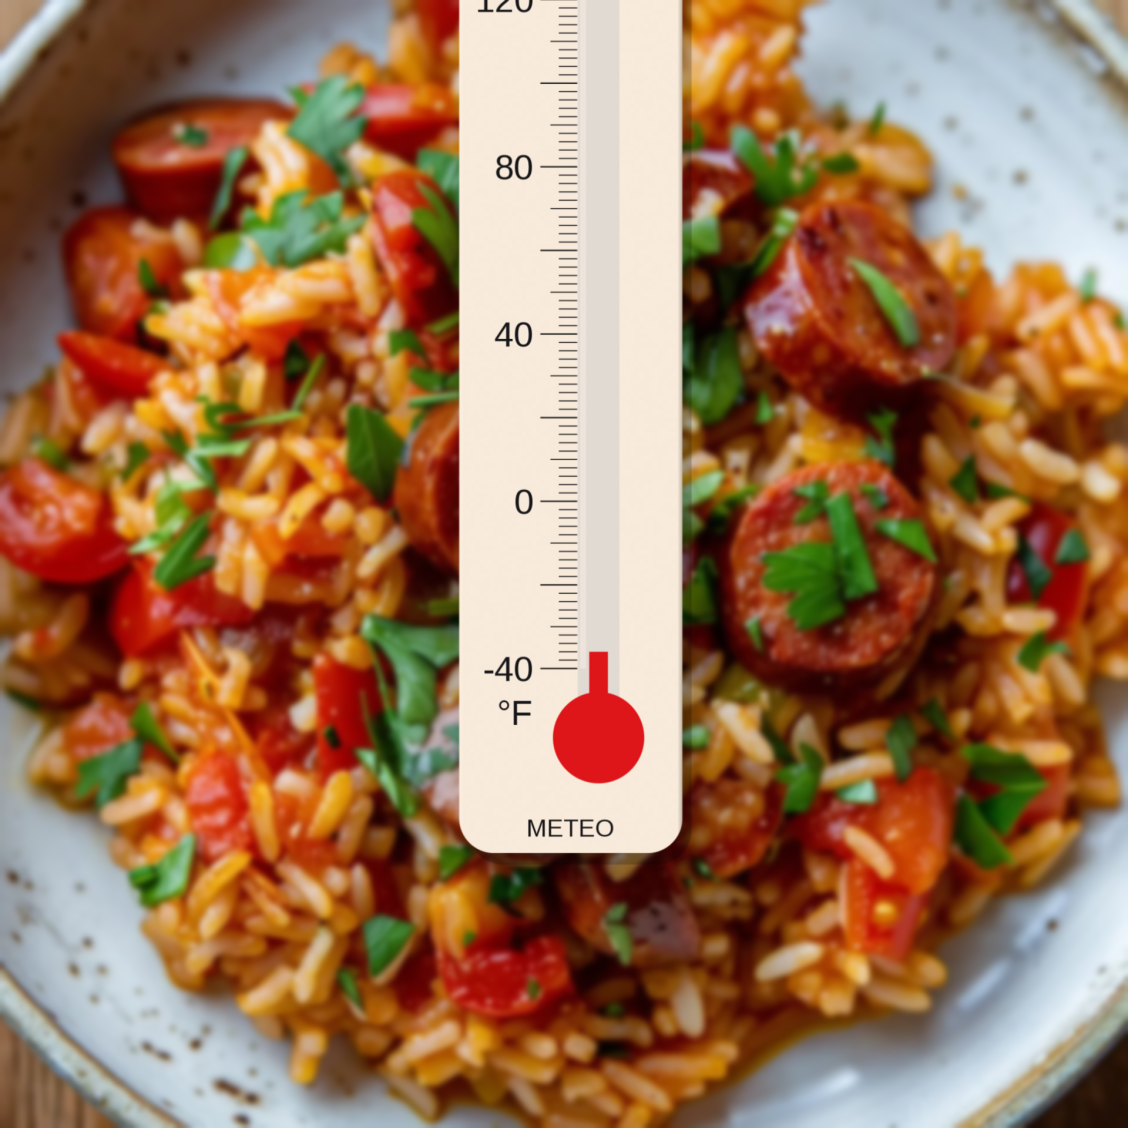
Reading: {"value": -36, "unit": "°F"}
